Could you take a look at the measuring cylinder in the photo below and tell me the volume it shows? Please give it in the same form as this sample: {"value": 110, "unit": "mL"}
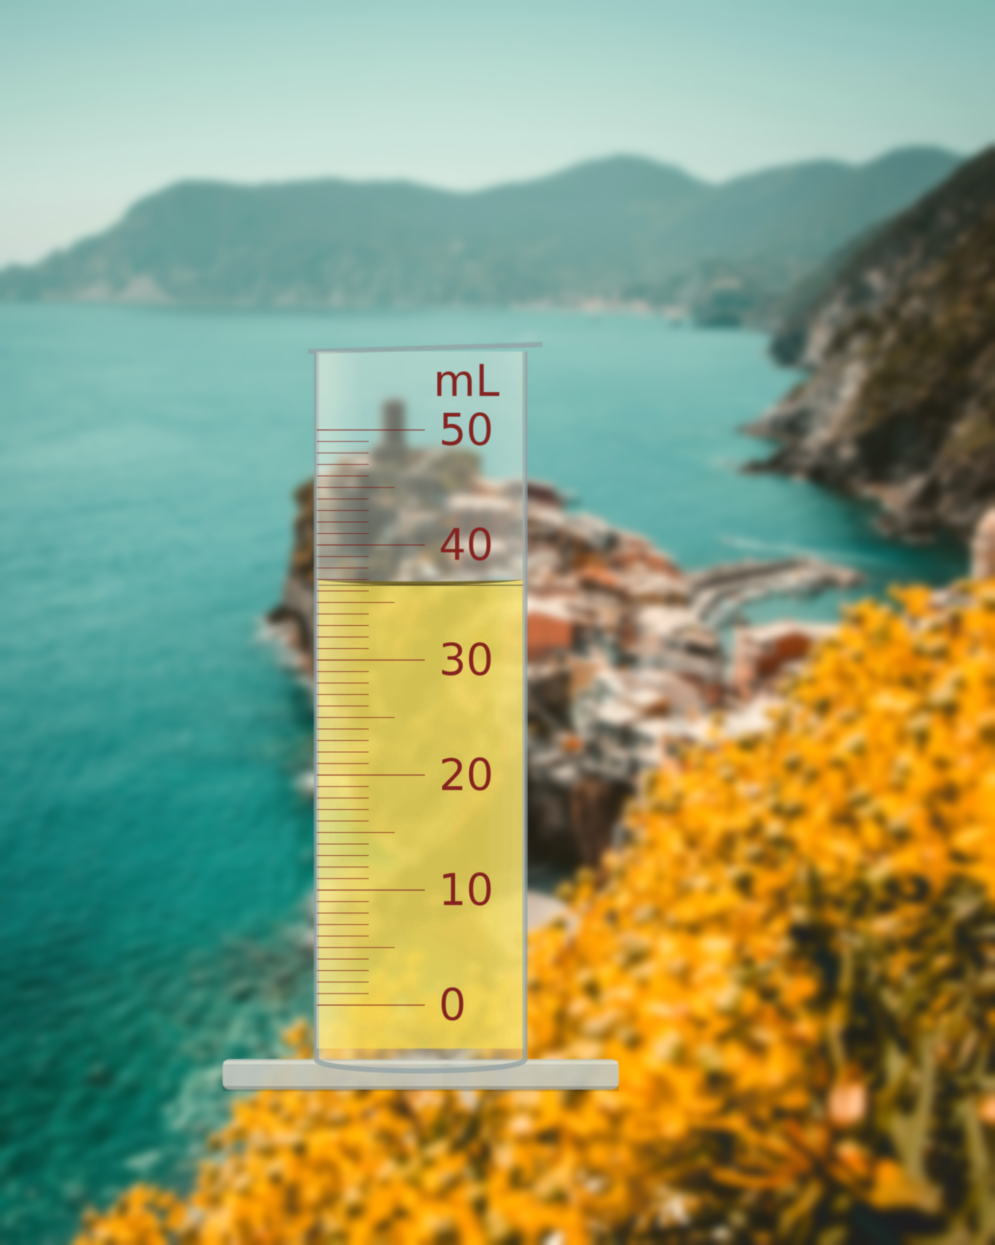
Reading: {"value": 36.5, "unit": "mL"}
